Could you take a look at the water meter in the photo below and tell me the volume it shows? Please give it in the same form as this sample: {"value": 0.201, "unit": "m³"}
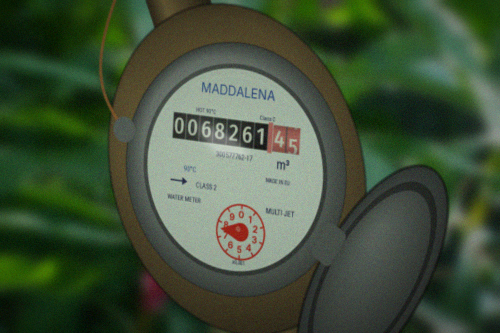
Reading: {"value": 68261.447, "unit": "m³"}
